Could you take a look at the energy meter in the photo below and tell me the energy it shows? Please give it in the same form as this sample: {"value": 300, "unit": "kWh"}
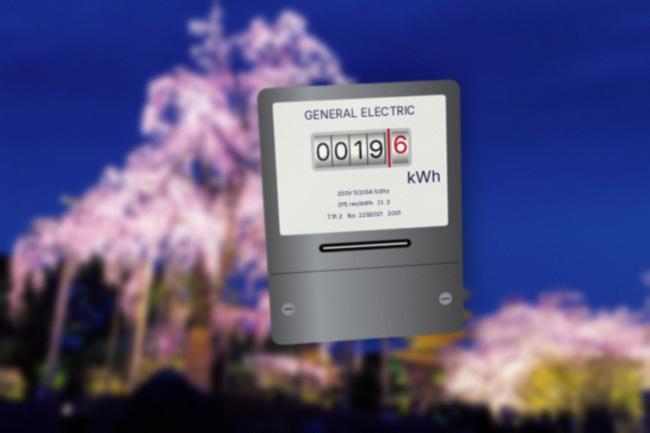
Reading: {"value": 19.6, "unit": "kWh"}
